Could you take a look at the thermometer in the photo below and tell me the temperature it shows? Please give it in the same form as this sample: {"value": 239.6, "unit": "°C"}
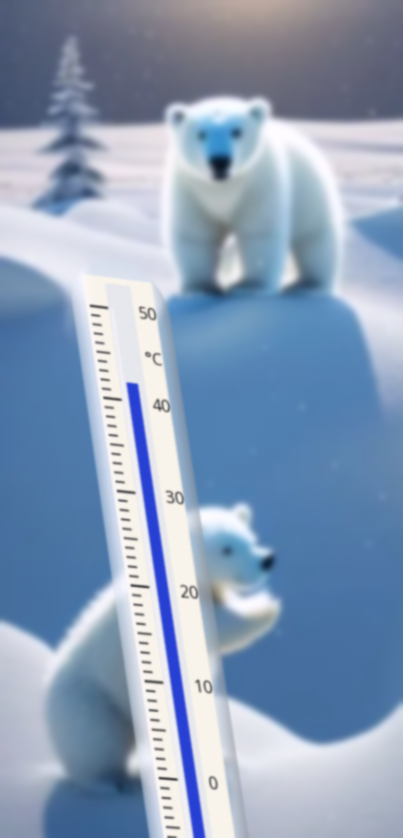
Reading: {"value": 42, "unit": "°C"}
